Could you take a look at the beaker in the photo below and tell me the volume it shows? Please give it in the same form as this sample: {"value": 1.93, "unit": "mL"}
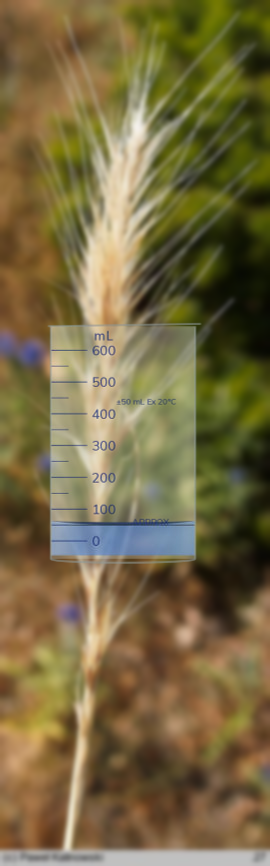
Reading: {"value": 50, "unit": "mL"}
